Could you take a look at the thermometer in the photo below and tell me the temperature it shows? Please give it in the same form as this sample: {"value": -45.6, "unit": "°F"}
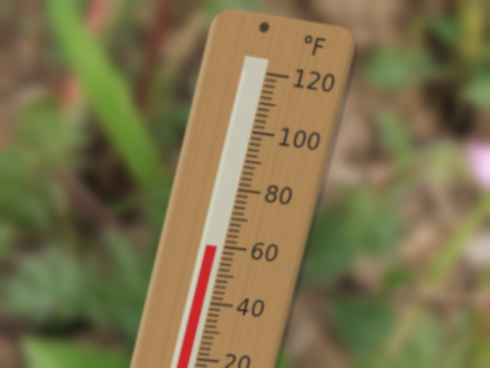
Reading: {"value": 60, "unit": "°F"}
